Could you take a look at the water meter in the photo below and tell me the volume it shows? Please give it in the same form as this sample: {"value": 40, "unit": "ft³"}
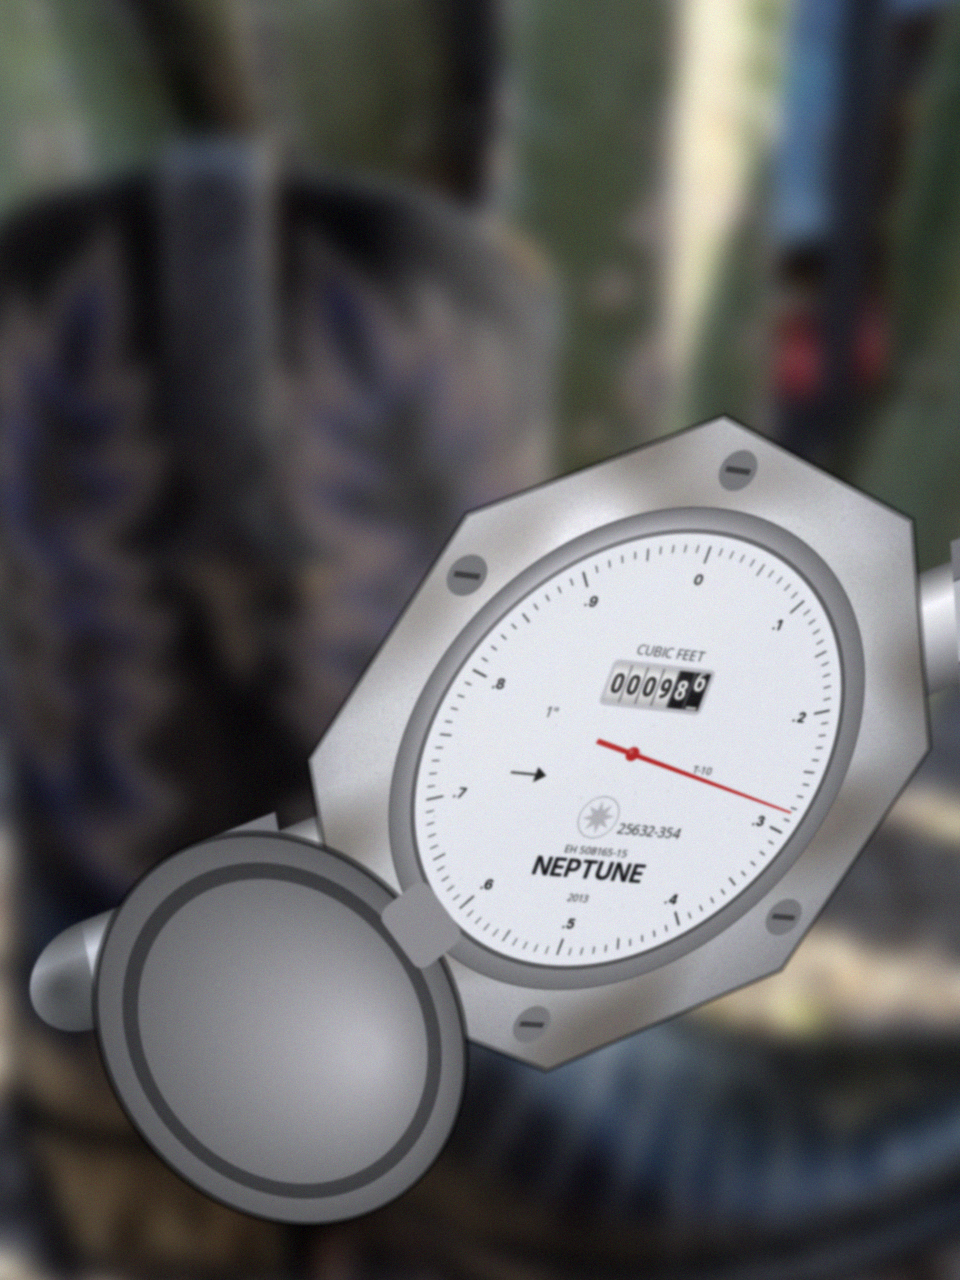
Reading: {"value": 986.28, "unit": "ft³"}
